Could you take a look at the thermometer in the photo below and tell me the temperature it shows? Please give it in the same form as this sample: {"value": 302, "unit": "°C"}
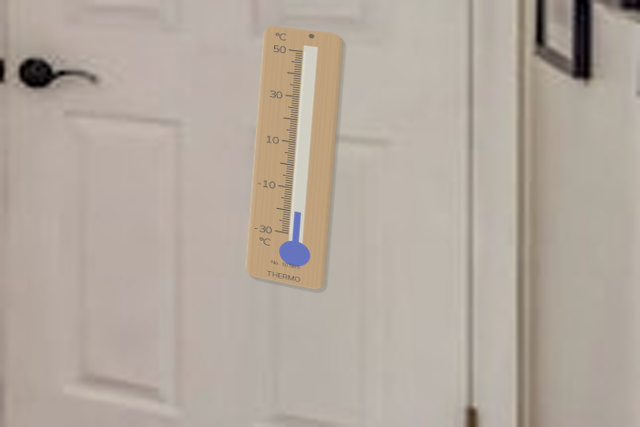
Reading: {"value": -20, "unit": "°C"}
